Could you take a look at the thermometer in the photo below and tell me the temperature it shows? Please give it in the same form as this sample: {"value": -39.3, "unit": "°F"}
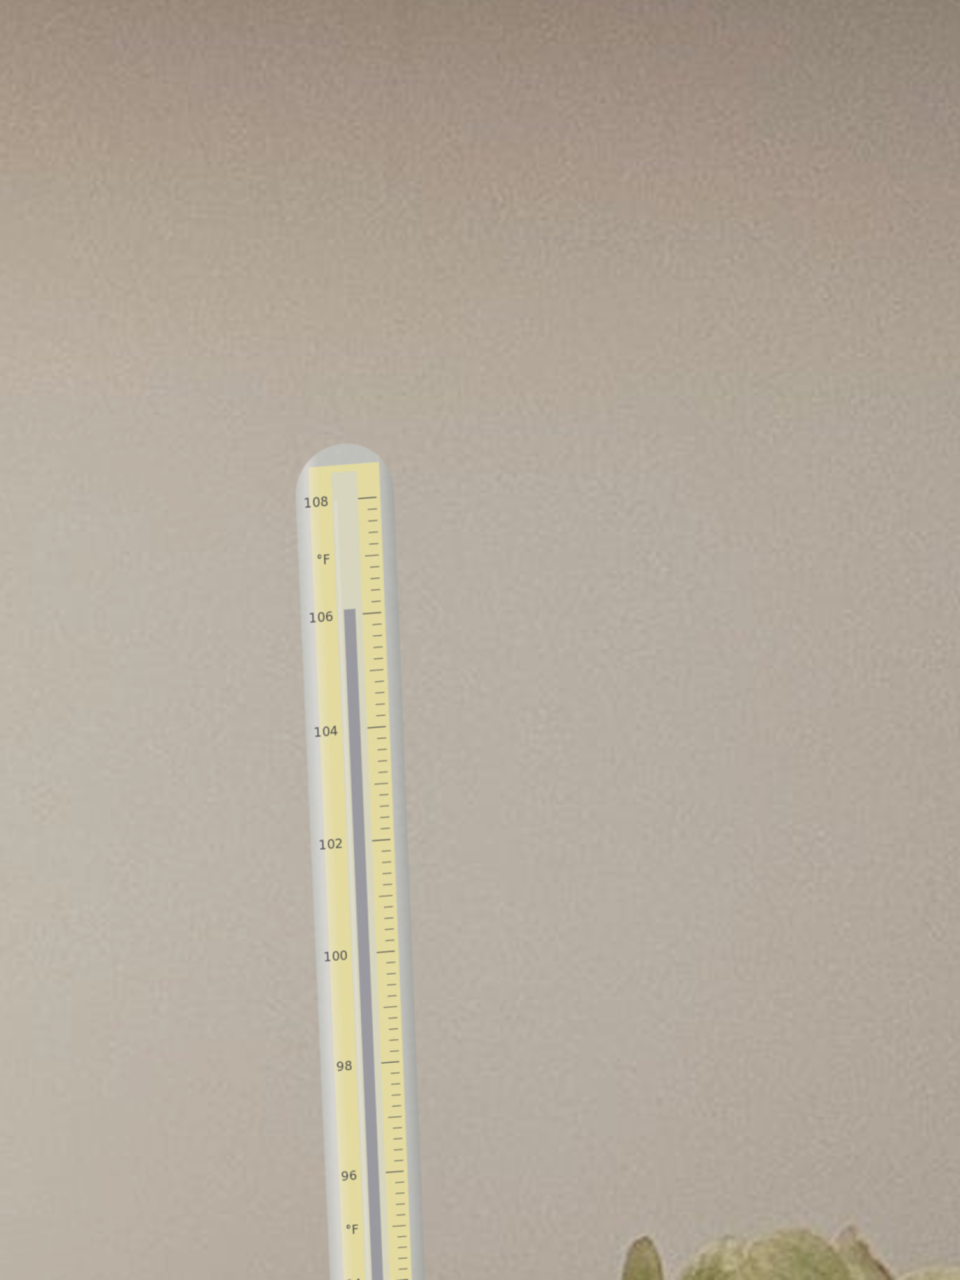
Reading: {"value": 106.1, "unit": "°F"}
